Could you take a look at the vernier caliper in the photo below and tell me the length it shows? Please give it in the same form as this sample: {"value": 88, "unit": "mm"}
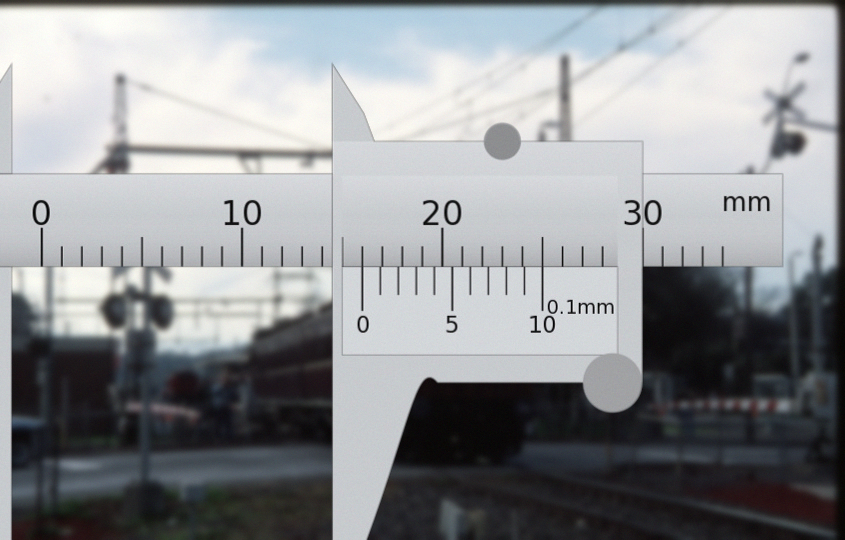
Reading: {"value": 16.0, "unit": "mm"}
